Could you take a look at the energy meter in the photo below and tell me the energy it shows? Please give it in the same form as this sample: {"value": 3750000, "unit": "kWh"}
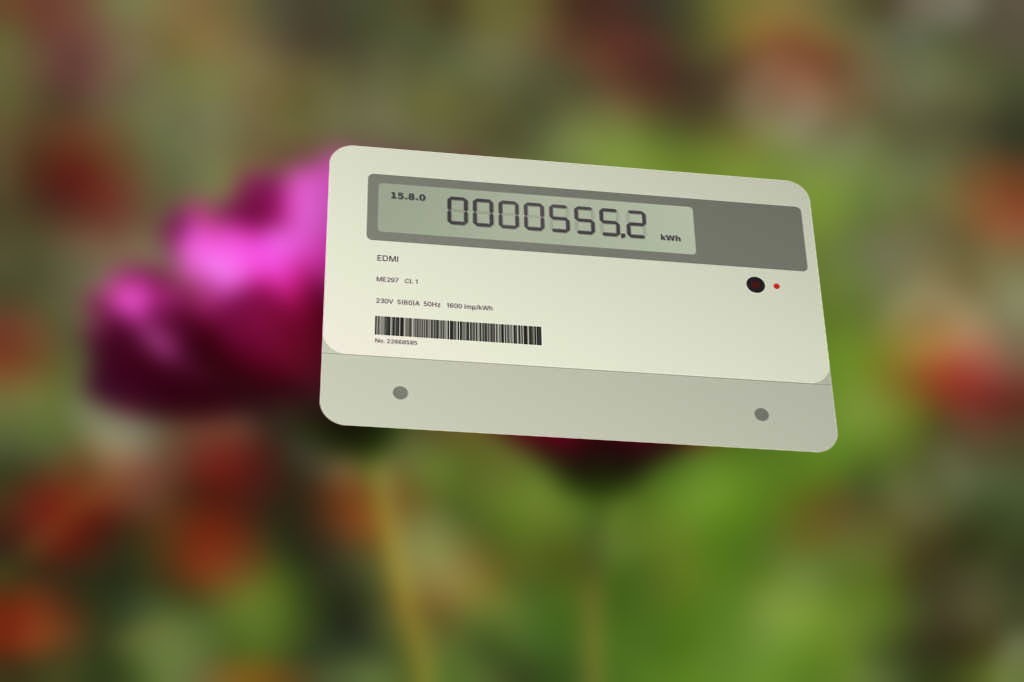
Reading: {"value": 555.2, "unit": "kWh"}
